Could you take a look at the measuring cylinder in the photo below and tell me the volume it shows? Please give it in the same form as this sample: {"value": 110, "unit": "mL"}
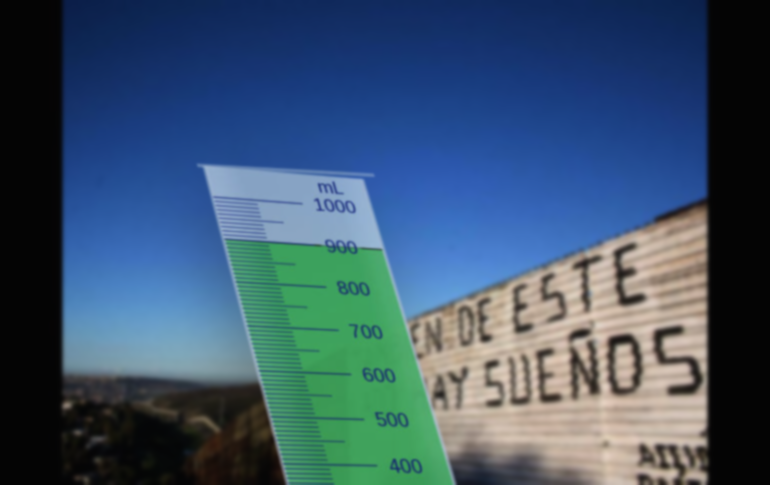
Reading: {"value": 900, "unit": "mL"}
